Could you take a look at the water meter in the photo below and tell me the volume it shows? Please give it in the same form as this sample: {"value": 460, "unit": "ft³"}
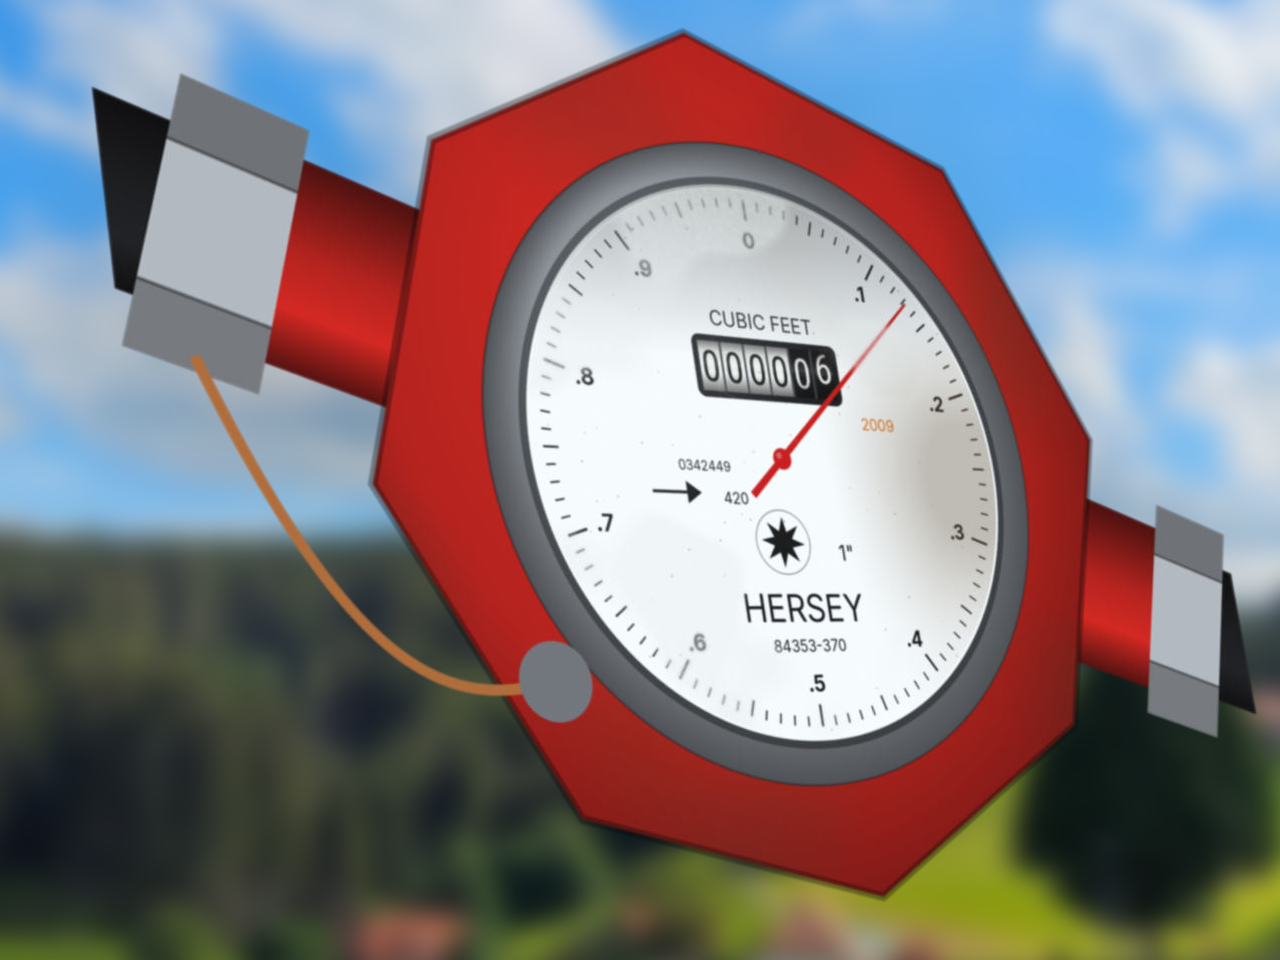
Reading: {"value": 6.13, "unit": "ft³"}
